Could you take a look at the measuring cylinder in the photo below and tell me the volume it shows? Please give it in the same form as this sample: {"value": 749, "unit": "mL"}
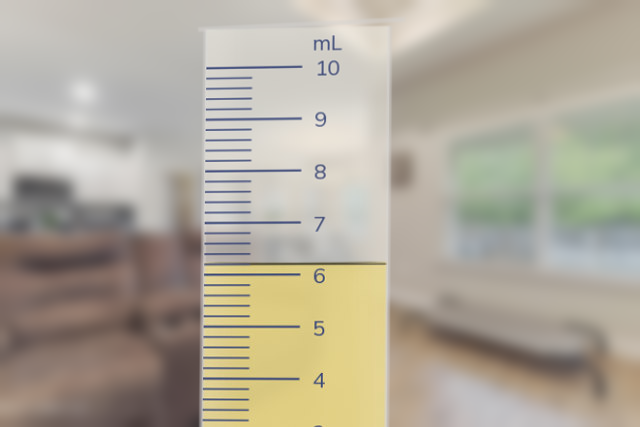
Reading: {"value": 6.2, "unit": "mL"}
